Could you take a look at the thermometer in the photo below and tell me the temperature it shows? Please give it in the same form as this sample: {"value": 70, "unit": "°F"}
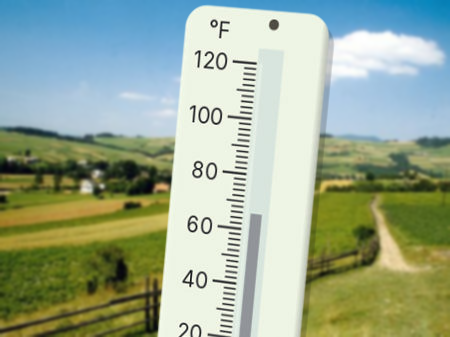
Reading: {"value": 66, "unit": "°F"}
